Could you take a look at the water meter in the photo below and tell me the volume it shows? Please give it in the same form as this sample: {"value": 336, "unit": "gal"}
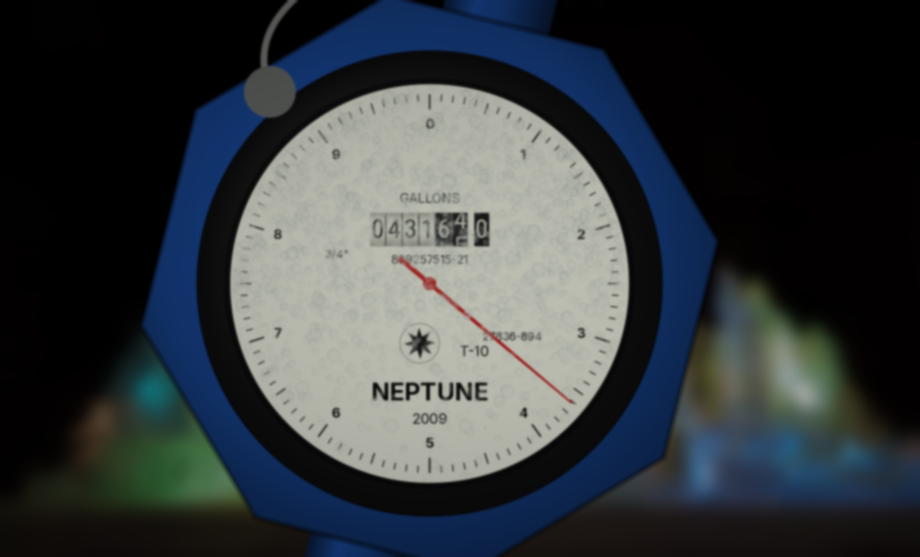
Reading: {"value": 431643.6, "unit": "gal"}
